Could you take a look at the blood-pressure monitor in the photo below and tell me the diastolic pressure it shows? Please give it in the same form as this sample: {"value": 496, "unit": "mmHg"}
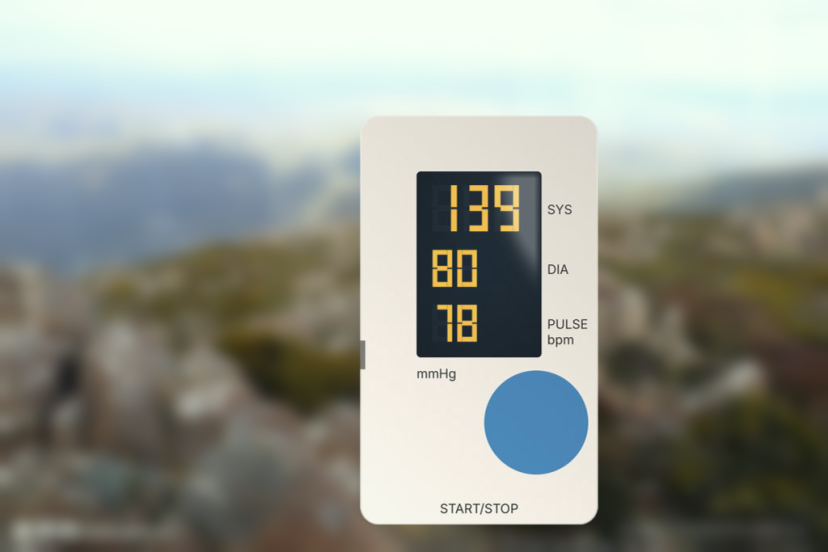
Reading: {"value": 80, "unit": "mmHg"}
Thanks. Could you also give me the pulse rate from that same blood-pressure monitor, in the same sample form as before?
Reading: {"value": 78, "unit": "bpm"}
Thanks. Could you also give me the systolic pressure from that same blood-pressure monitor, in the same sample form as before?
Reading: {"value": 139, "unit": "mmHg"}
